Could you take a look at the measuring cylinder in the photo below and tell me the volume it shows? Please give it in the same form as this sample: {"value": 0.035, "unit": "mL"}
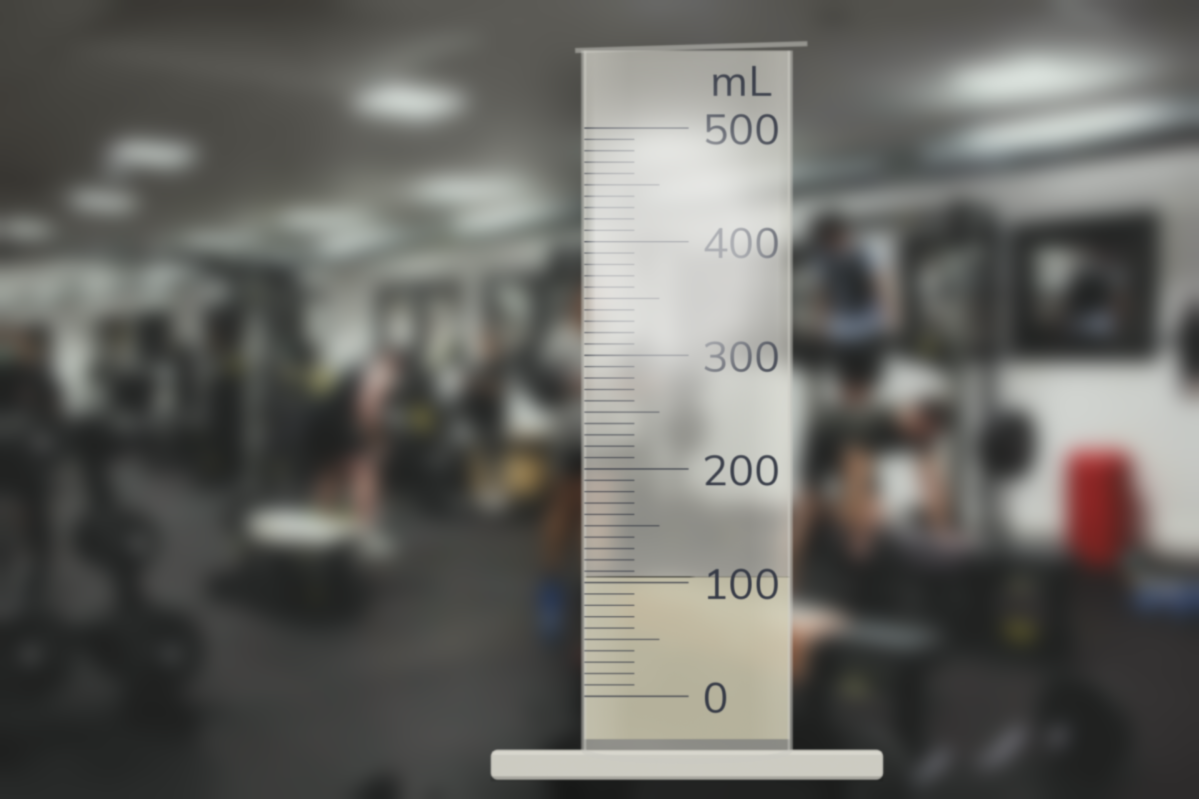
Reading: {"value": 105, "unit": "mL"}
